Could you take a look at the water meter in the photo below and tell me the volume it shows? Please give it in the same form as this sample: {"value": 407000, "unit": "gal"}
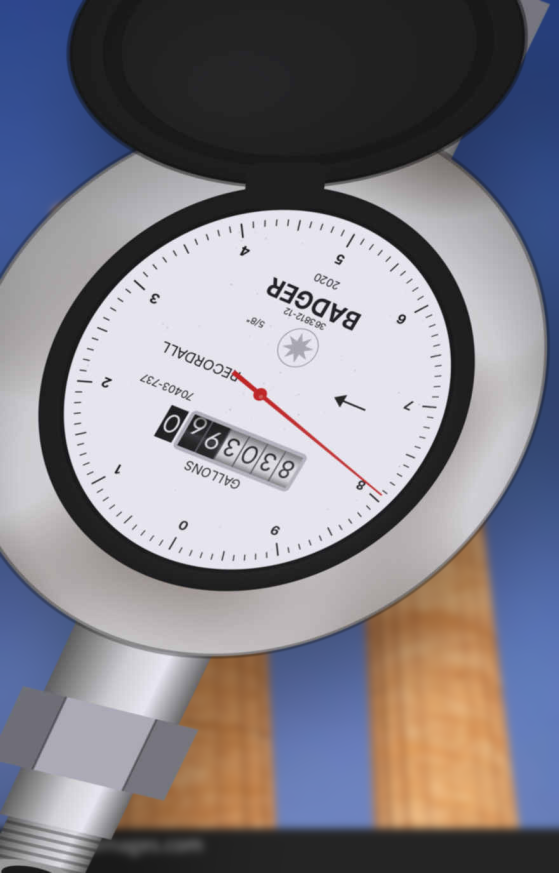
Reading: {"value": 8303957.9, "unit": "gal"}
